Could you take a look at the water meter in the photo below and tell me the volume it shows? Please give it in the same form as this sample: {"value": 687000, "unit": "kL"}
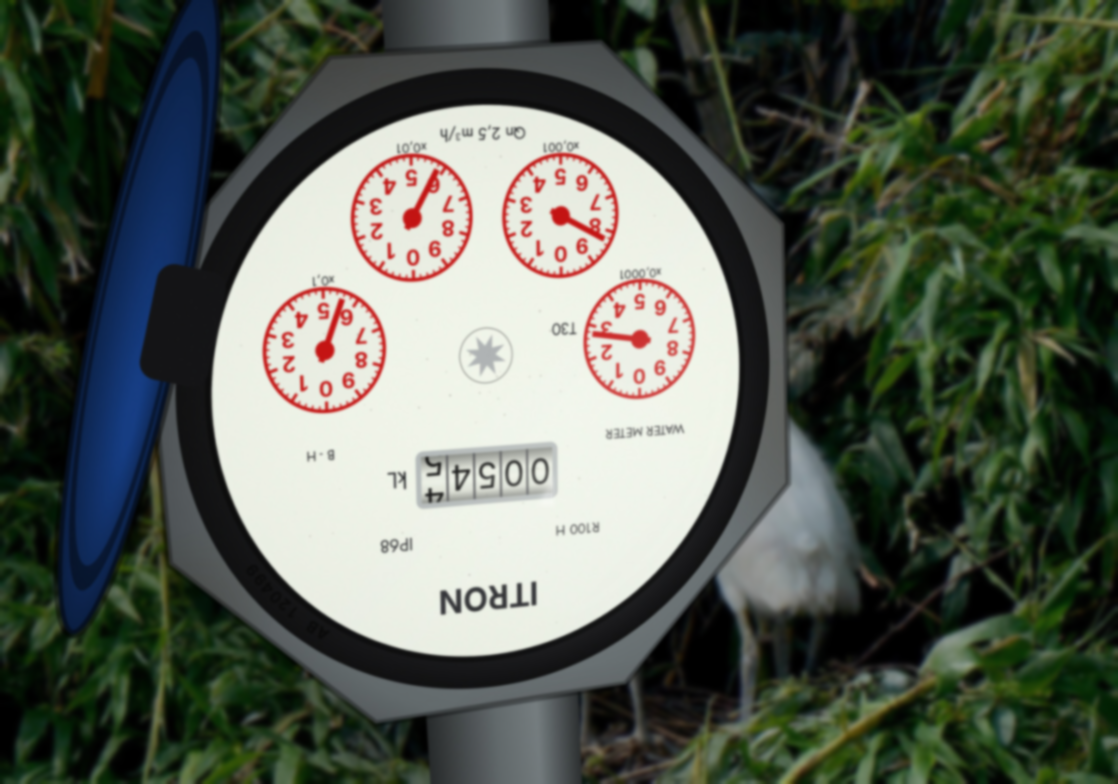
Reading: {"value": 544.5582, "unit": "kL"}
